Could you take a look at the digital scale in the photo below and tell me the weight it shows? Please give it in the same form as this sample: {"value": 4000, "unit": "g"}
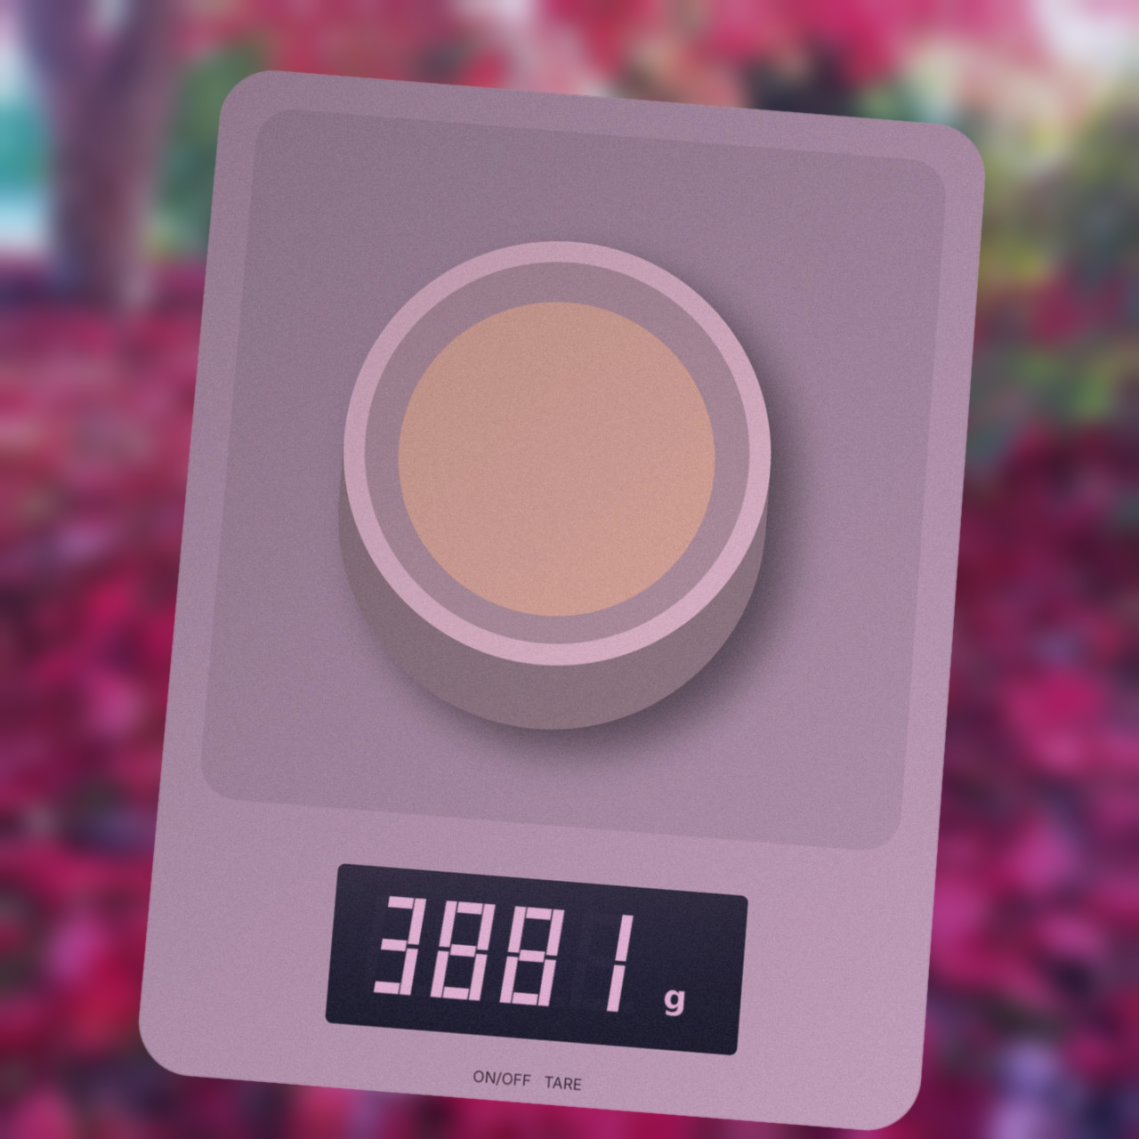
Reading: {"value": 3881, "unit": "g"}
